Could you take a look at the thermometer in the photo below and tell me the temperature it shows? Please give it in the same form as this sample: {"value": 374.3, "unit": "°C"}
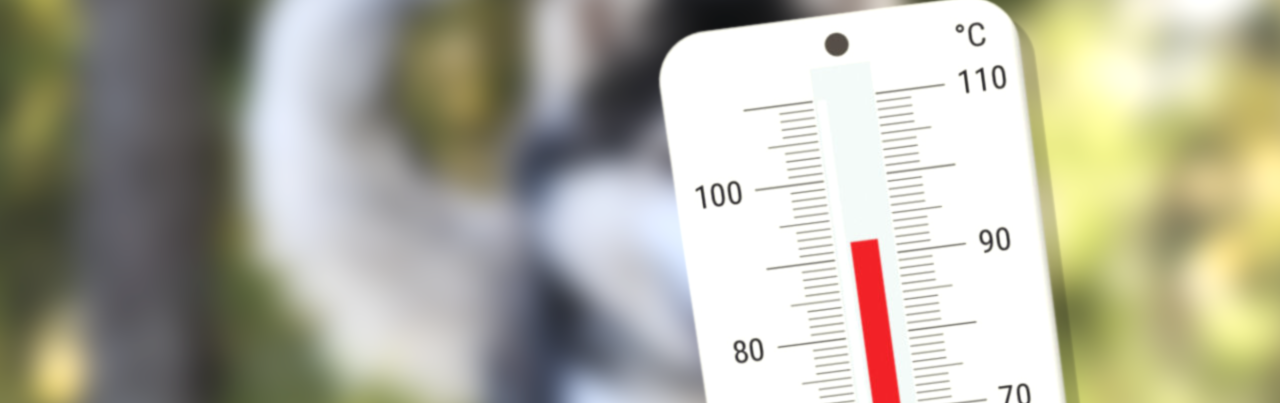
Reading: {"value": 92, "unit": "°C"}
